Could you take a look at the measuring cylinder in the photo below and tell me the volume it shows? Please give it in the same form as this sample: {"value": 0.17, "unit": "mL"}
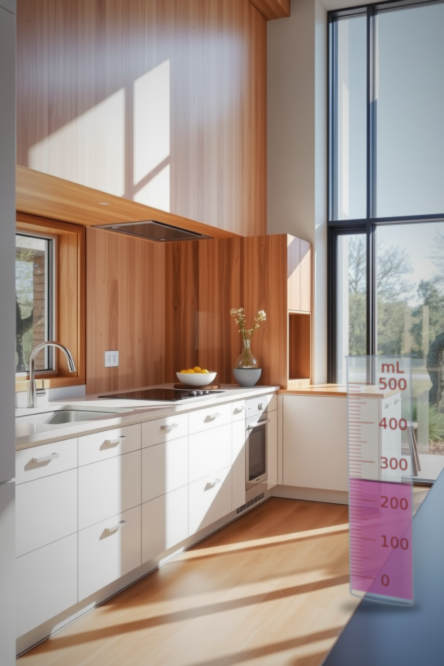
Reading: {"value": 250, "unit": "mL"}
